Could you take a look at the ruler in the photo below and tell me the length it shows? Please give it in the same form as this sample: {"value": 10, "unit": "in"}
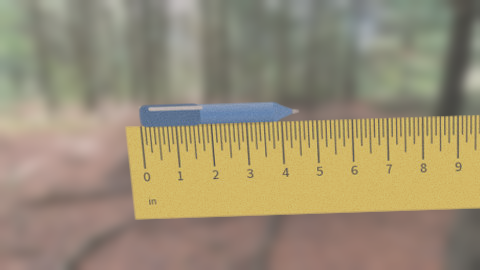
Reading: {"value": 4.5, "unit": "in"}
